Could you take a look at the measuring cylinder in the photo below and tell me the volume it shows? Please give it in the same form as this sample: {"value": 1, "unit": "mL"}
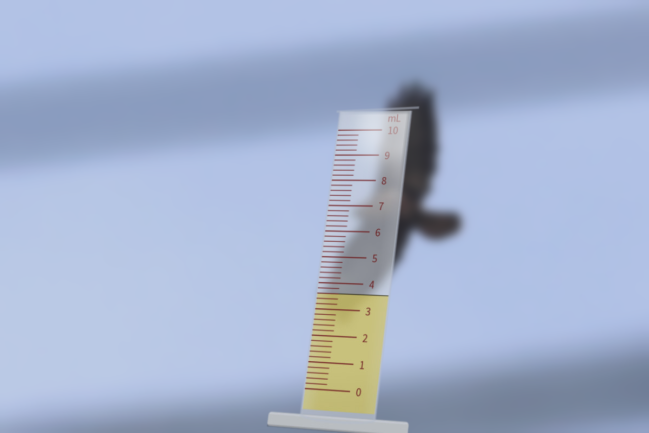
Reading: {"value": 3.6, "unit": "mL"}
